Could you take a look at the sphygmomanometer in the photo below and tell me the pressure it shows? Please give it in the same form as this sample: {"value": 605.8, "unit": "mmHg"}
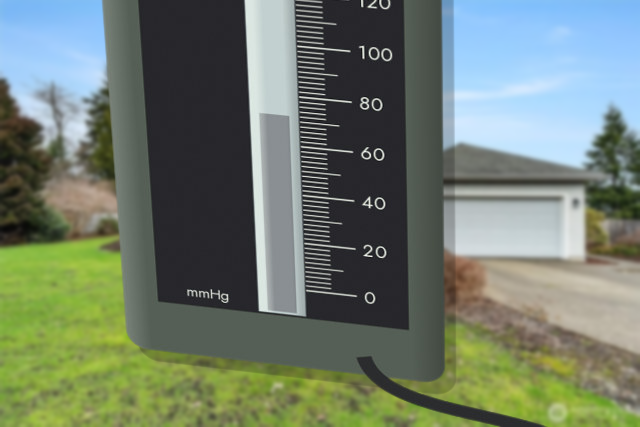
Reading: {"value": 72, "unit": "mmHg"}
